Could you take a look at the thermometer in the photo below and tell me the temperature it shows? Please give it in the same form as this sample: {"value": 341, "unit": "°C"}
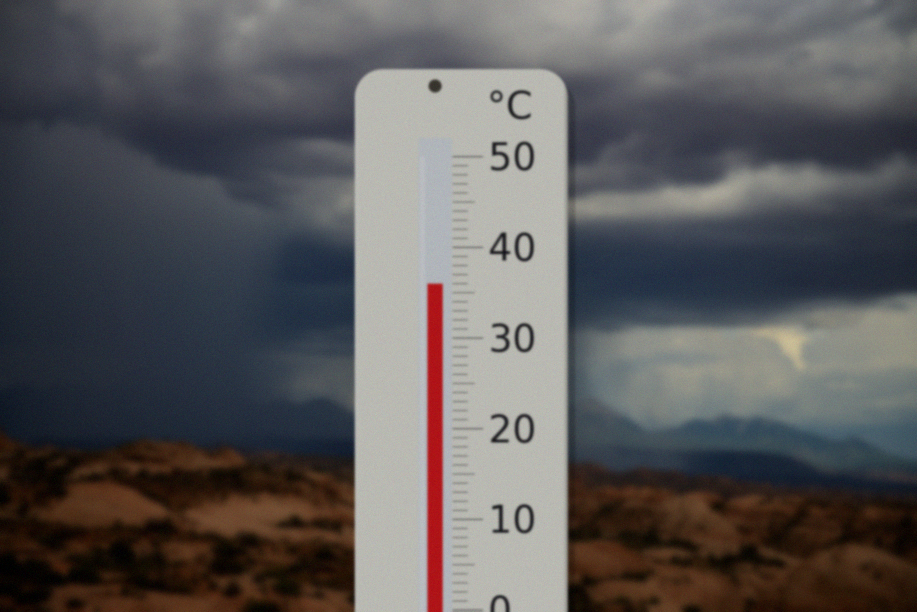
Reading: {"value": 36, "unit": "°C"}
